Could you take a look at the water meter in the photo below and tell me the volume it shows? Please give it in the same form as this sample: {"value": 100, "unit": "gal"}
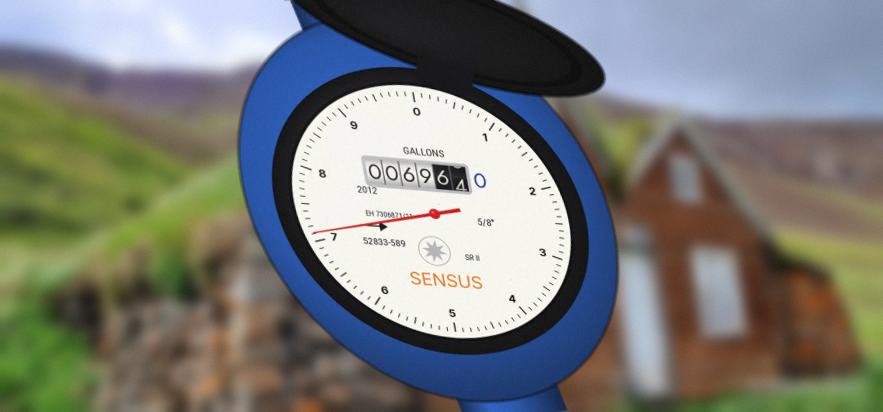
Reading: {"value": 69637.1, "unit": "gal"}
